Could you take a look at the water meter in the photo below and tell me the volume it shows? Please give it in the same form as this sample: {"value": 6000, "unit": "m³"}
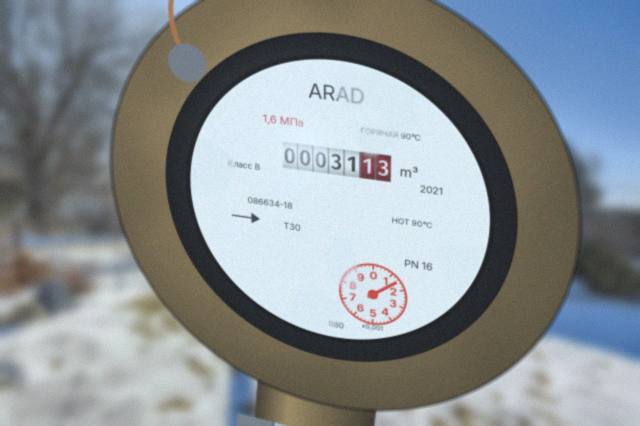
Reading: {"value": 31.131, "unit": "m³"}
